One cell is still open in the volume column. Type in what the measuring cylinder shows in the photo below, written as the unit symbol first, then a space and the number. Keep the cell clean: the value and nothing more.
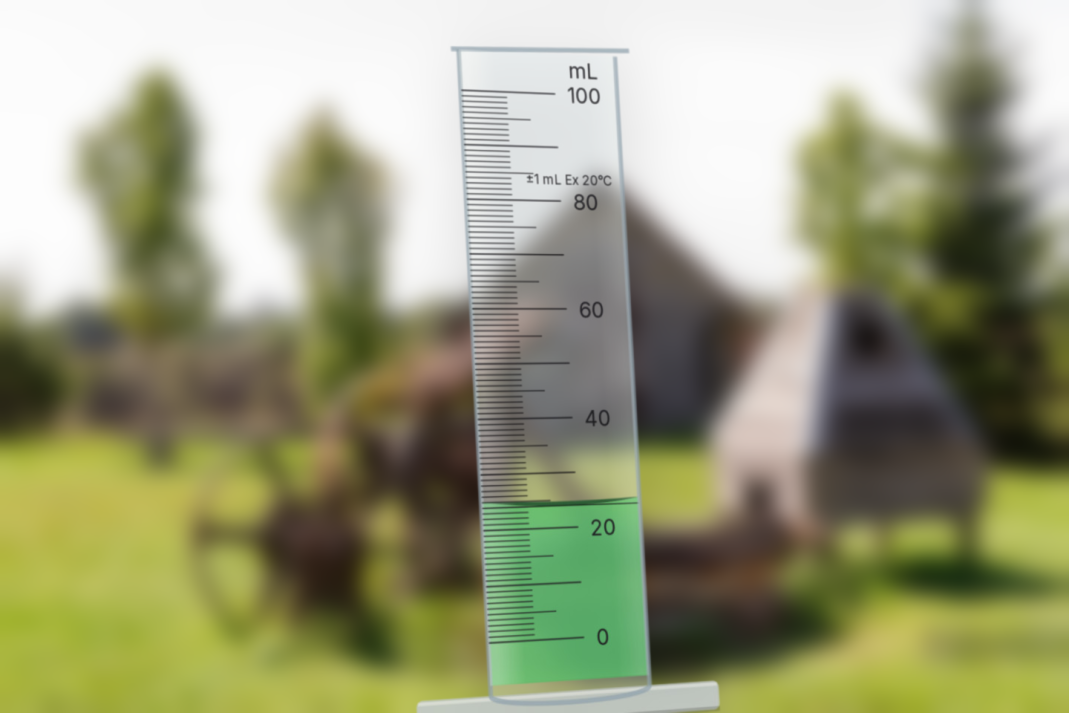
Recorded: mL 24
